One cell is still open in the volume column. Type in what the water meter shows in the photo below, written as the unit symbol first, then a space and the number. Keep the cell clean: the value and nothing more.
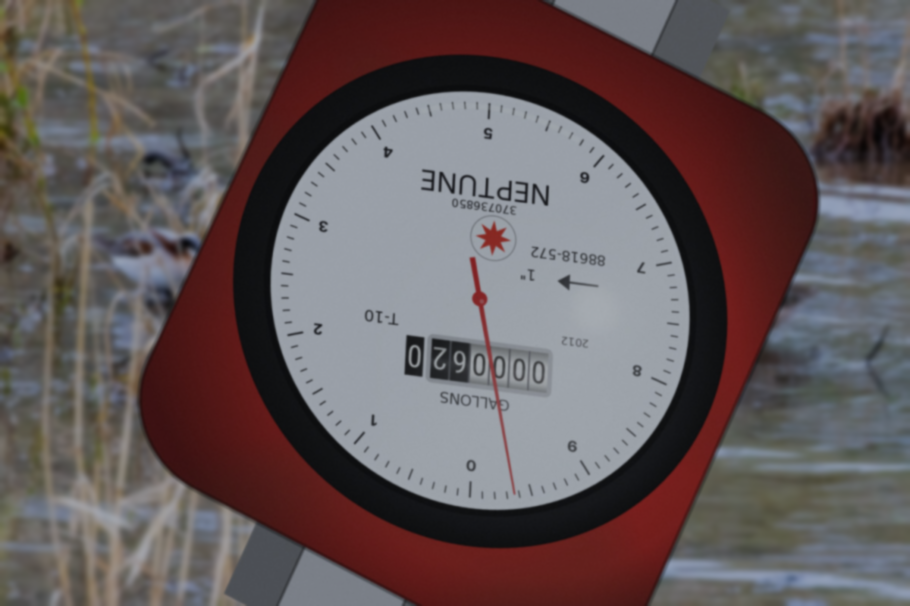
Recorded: gal 619.6
